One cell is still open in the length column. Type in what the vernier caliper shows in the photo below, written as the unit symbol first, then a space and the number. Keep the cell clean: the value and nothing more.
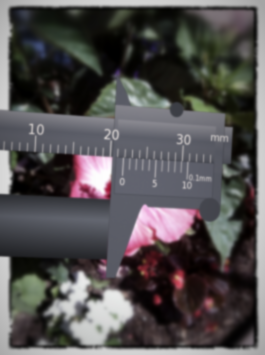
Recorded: mm 21.8
